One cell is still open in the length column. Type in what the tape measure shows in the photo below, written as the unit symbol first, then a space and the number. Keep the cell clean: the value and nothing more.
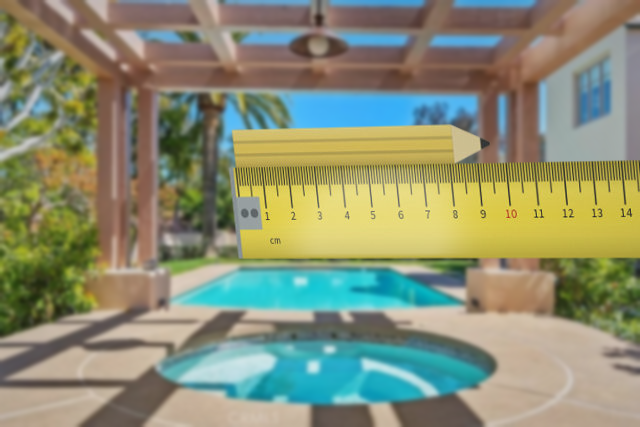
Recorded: cm 9.5
